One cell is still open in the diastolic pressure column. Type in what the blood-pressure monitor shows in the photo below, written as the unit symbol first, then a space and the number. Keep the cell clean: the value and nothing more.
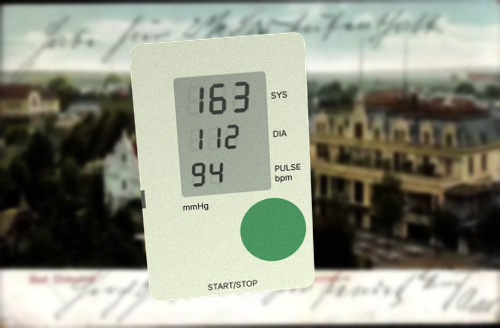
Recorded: mmHg 112
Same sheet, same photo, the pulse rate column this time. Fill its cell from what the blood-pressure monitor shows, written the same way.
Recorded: bpm 94
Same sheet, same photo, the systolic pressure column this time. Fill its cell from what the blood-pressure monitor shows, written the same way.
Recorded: mmHg 163
